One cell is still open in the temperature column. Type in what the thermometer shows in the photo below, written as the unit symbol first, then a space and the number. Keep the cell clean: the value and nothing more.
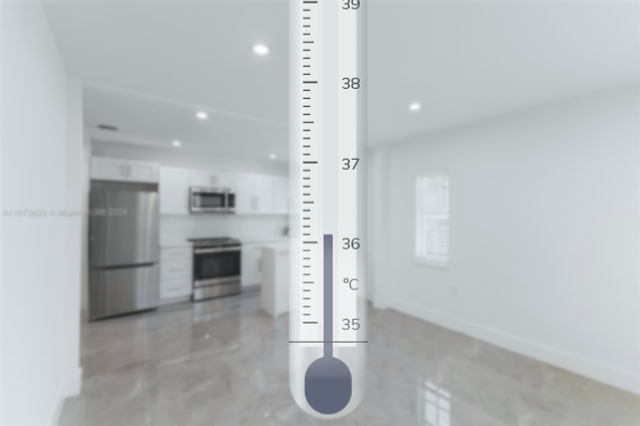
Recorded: °C 36.1
